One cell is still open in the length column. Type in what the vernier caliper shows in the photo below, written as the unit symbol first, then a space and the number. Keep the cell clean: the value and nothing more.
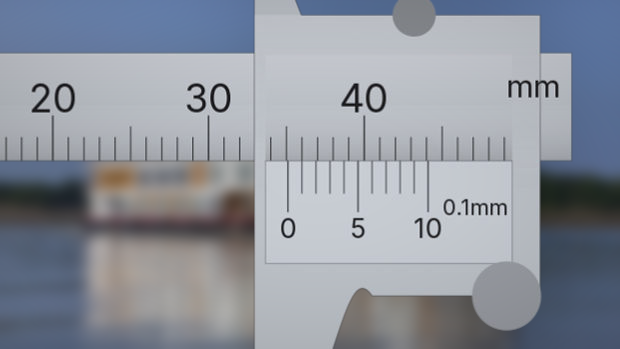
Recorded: mm 35.1
